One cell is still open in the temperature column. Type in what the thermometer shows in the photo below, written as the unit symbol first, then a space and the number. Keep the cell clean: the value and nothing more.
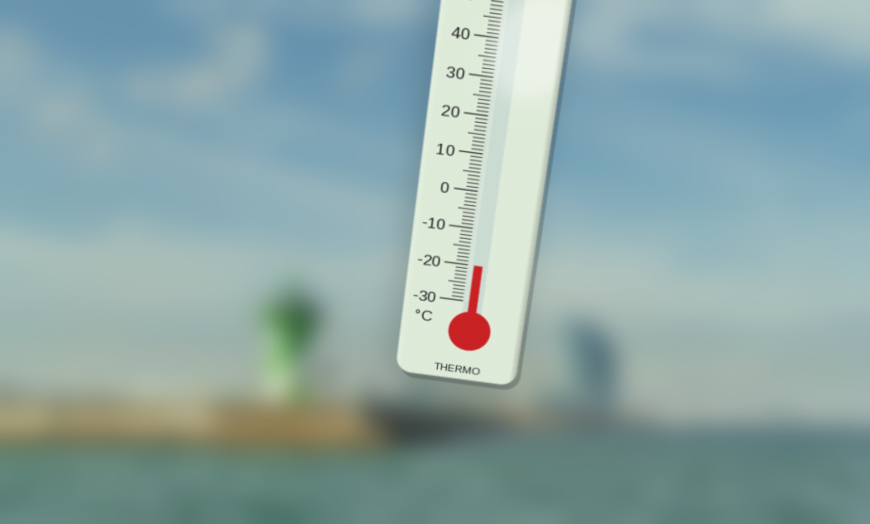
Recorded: °C -20
